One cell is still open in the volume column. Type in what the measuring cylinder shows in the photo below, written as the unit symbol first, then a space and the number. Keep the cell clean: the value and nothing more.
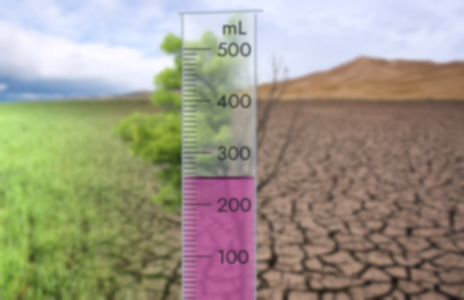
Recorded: mL 250
